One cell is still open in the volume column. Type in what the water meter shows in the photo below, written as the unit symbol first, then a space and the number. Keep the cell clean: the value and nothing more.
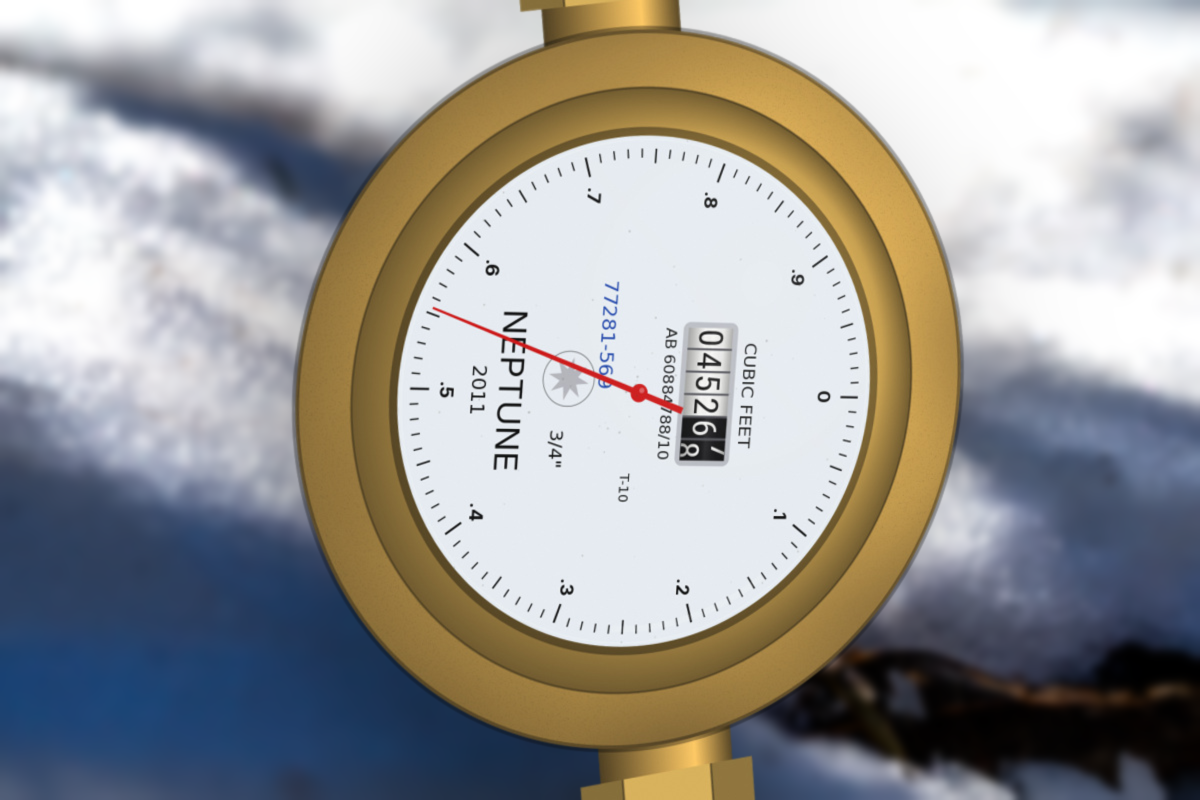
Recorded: ft³ 45267.55
